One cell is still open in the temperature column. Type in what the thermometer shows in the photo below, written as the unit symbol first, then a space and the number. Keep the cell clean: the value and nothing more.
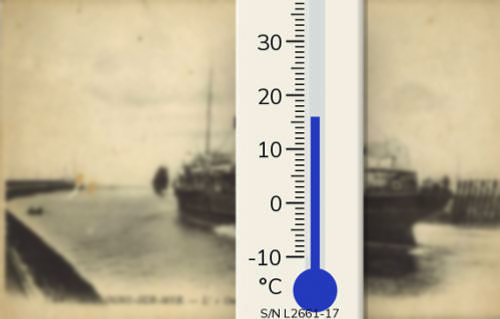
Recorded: °C 16
